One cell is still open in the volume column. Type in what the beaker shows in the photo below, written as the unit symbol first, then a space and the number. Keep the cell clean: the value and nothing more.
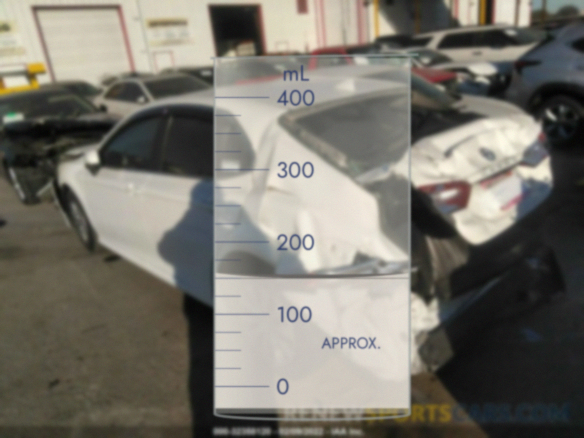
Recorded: mL 150
